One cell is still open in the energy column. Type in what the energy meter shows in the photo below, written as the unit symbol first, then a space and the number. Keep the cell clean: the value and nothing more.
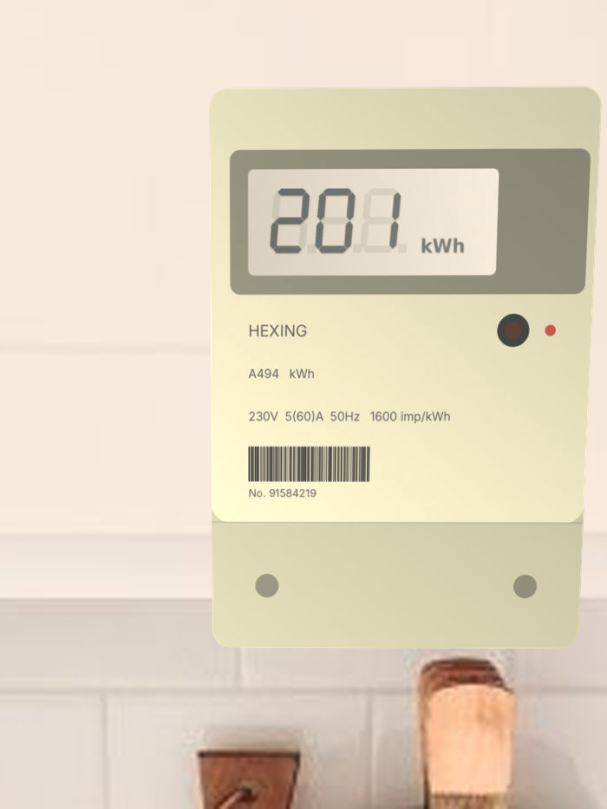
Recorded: kWh 201
